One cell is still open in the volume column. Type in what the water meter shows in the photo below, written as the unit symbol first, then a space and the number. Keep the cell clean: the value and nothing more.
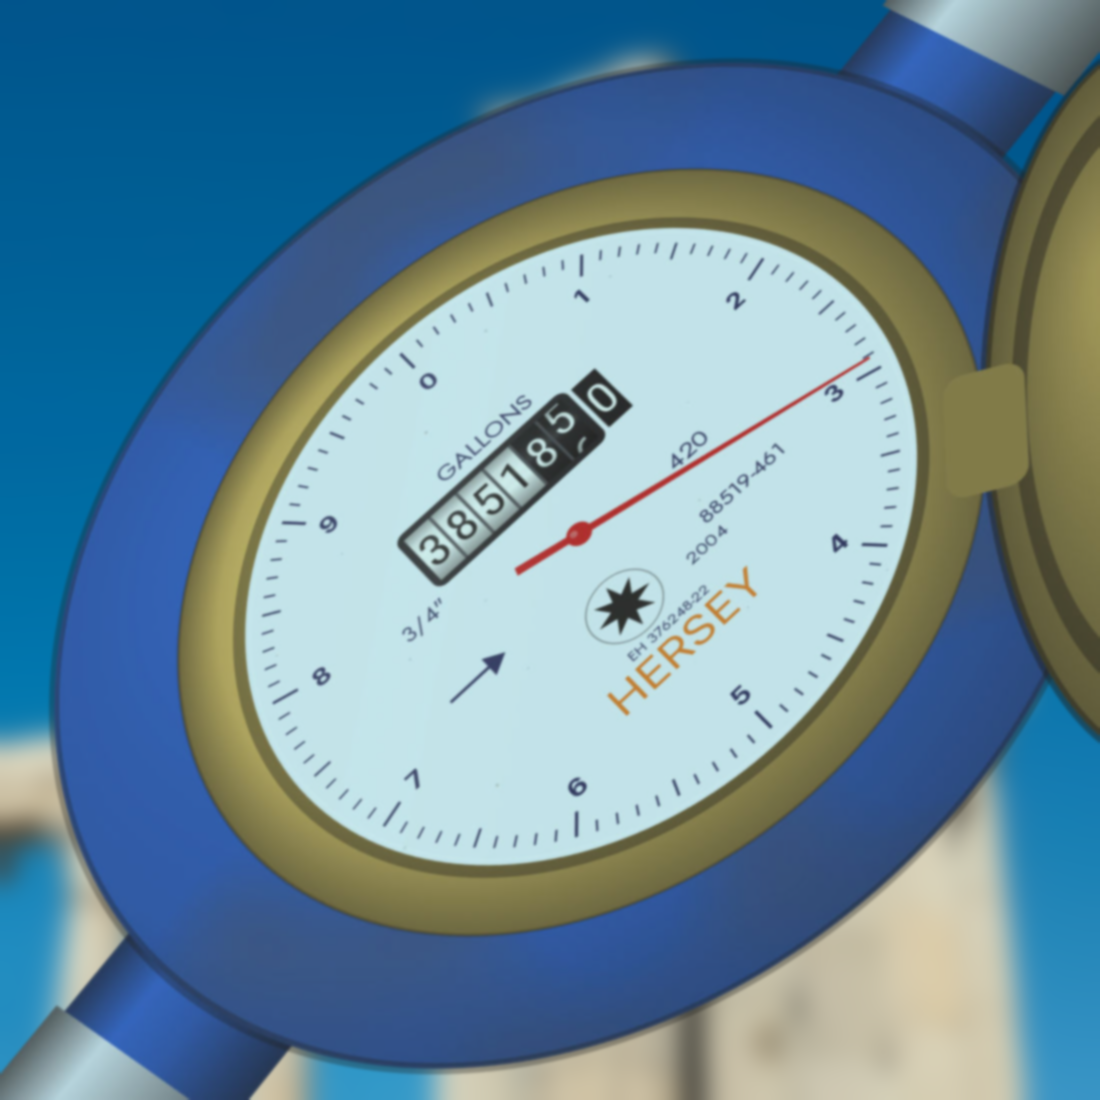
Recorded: gal 3851852.9
